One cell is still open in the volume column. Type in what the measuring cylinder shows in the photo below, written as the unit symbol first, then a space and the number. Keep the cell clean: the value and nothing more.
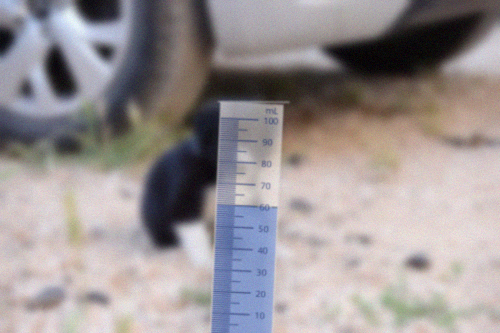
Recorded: mL 60
